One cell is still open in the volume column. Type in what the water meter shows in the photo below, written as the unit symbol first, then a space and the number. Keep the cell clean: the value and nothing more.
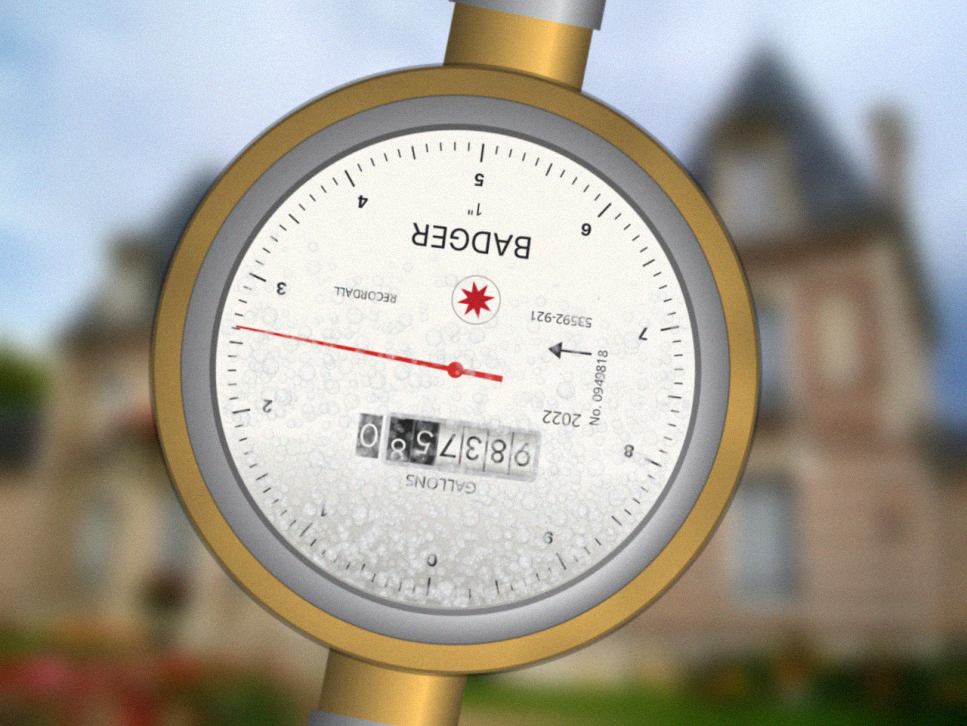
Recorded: gal 9837582.6
